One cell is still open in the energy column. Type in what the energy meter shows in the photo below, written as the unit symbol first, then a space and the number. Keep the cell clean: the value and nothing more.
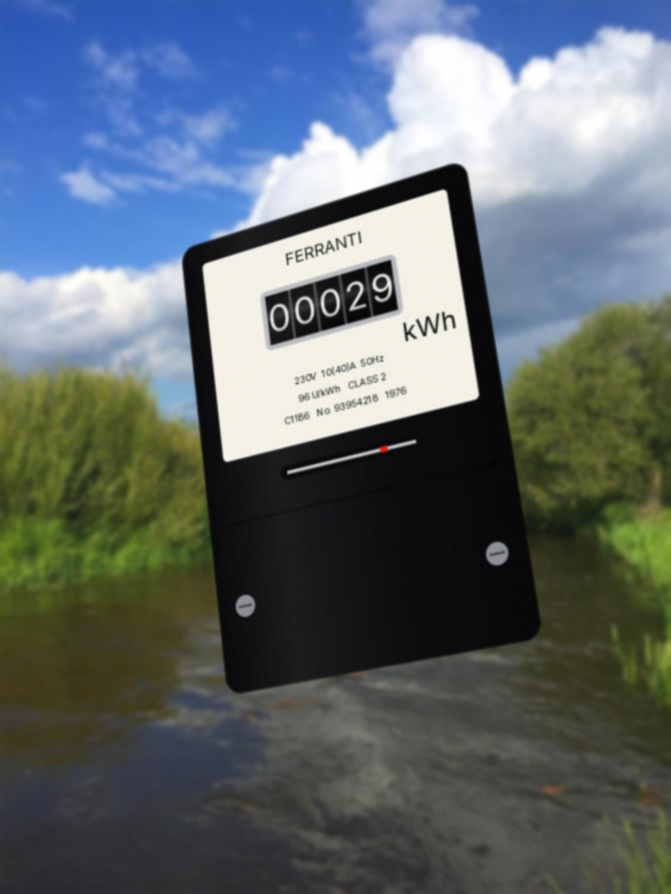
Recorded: kWh 29
